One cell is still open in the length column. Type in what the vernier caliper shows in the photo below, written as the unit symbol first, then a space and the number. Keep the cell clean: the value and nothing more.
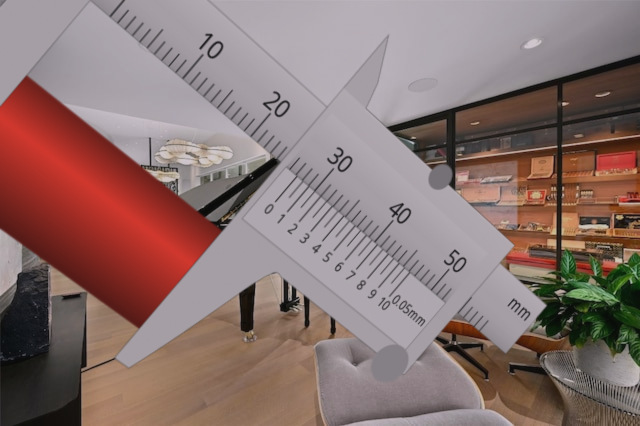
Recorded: mm 27.2
